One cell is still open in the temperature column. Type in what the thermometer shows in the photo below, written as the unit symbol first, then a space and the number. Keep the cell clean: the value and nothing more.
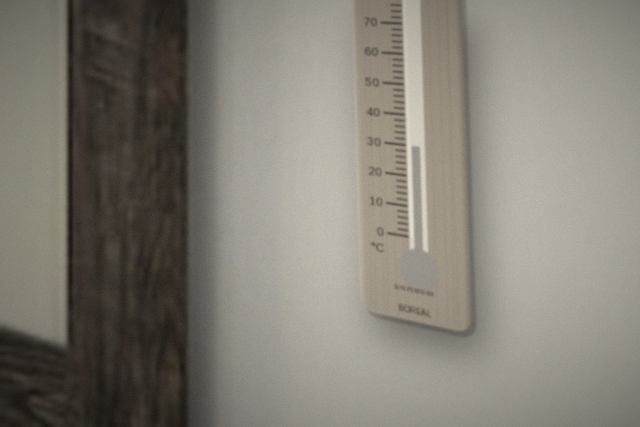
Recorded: °C 30
